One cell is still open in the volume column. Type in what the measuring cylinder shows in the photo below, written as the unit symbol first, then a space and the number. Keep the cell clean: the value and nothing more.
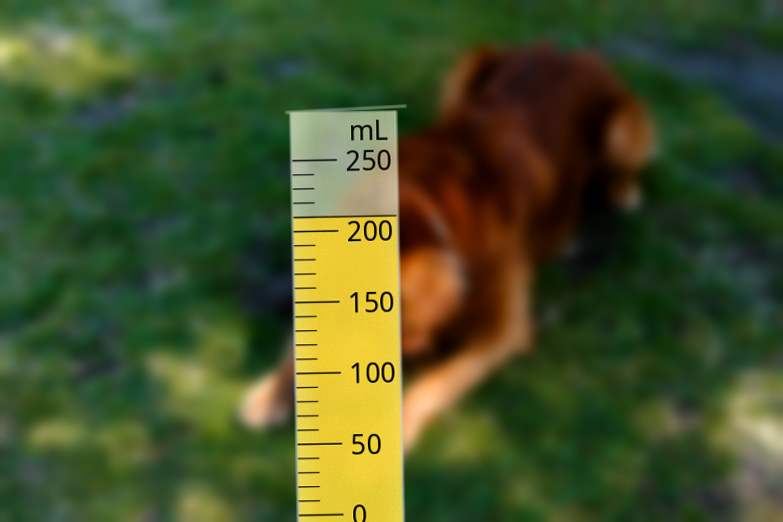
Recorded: mL 210
